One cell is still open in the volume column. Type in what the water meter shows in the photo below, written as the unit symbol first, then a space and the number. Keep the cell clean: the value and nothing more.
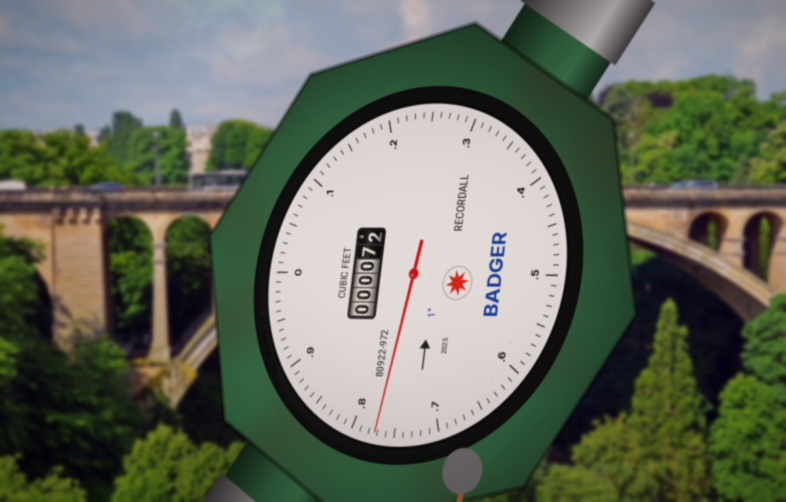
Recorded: ft³ 71.77
